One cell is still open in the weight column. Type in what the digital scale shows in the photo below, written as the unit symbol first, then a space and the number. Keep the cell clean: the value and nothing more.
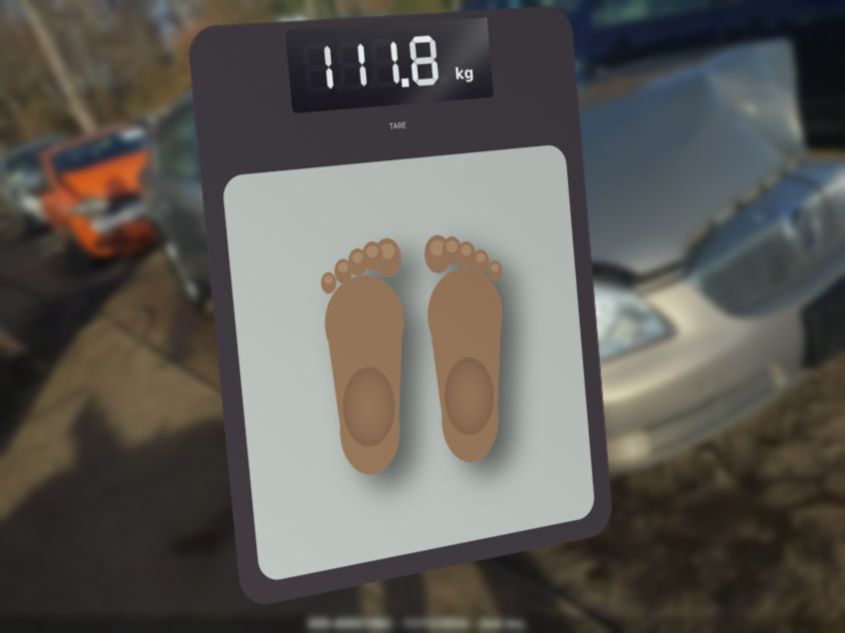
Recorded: kg 111.8
